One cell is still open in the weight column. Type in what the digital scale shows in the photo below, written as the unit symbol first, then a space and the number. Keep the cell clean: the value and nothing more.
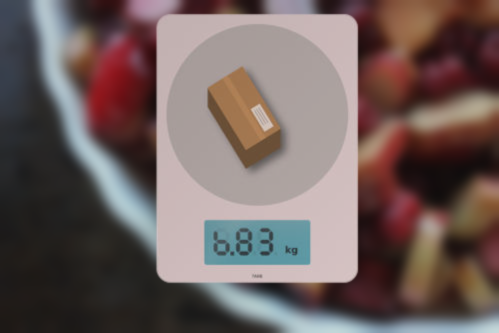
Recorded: kg 6.83
